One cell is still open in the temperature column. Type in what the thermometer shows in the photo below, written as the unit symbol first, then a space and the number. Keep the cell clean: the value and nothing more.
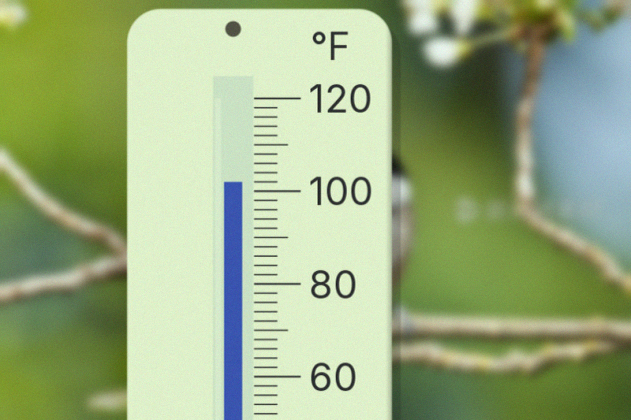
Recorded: °F 102
